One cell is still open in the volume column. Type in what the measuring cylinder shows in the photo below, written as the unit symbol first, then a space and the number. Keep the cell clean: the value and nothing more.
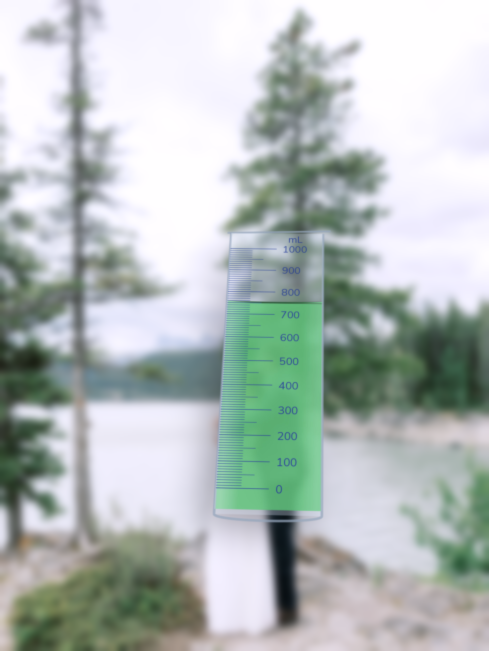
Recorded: mL 750
